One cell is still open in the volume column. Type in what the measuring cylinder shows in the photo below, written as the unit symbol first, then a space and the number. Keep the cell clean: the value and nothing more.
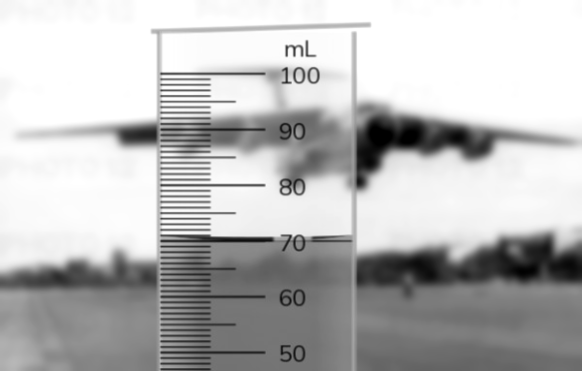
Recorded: mL 70
